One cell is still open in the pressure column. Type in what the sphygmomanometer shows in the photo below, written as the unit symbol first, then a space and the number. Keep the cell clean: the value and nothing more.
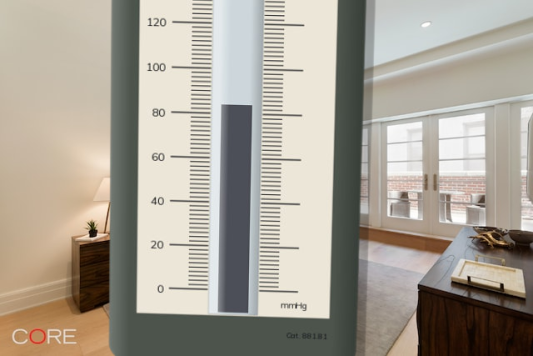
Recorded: mmHg 84
